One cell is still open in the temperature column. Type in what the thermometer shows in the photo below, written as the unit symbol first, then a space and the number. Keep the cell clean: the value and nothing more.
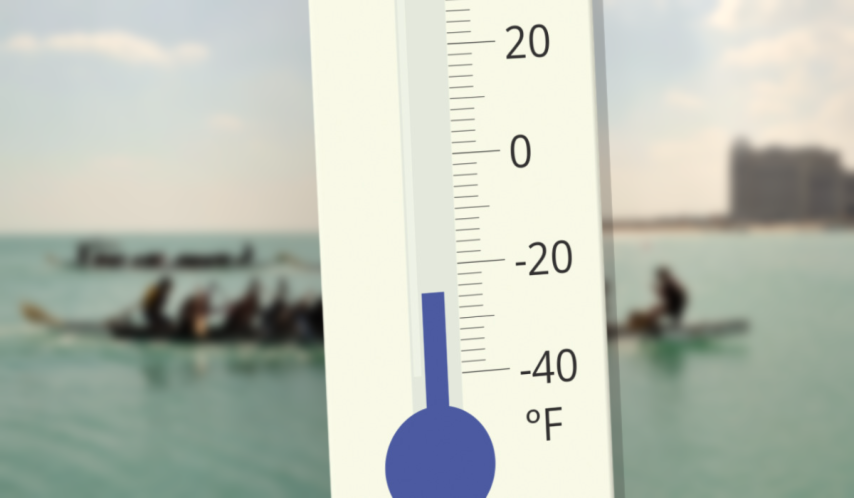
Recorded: °F -25
